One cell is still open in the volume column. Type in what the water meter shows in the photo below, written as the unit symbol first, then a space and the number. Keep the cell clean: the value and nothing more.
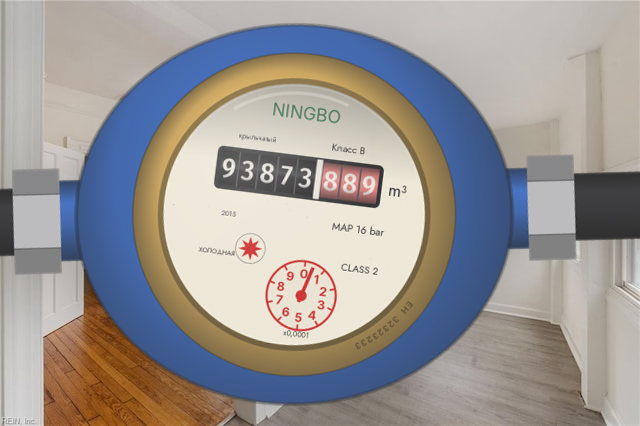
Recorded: m³ 93873.8890
